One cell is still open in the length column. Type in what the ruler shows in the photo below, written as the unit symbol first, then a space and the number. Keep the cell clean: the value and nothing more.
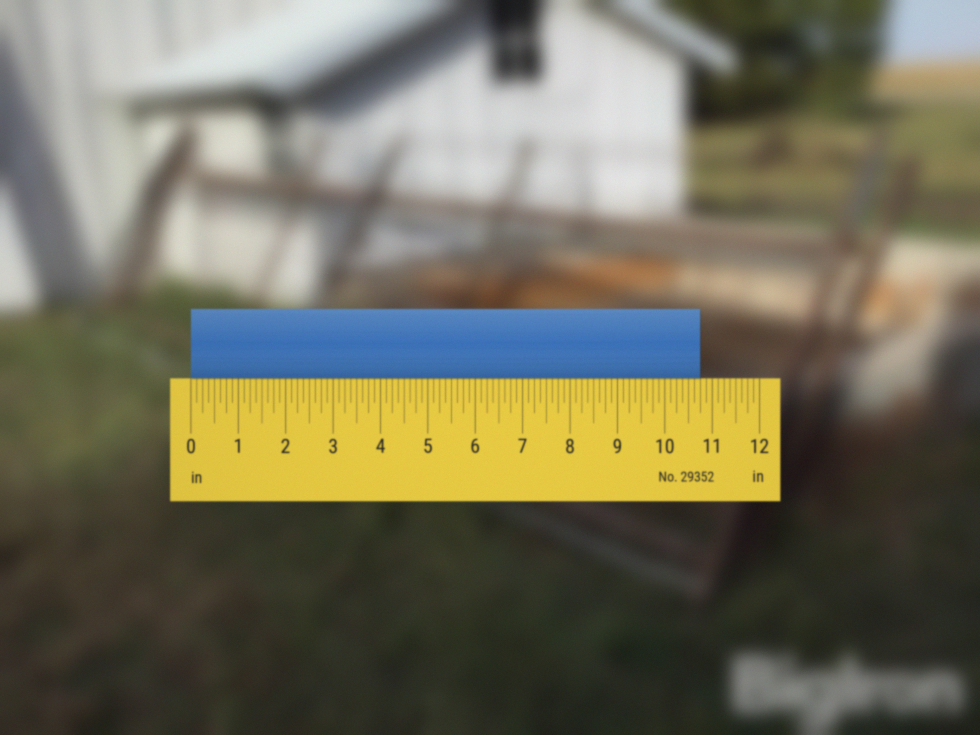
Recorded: in 10.75
